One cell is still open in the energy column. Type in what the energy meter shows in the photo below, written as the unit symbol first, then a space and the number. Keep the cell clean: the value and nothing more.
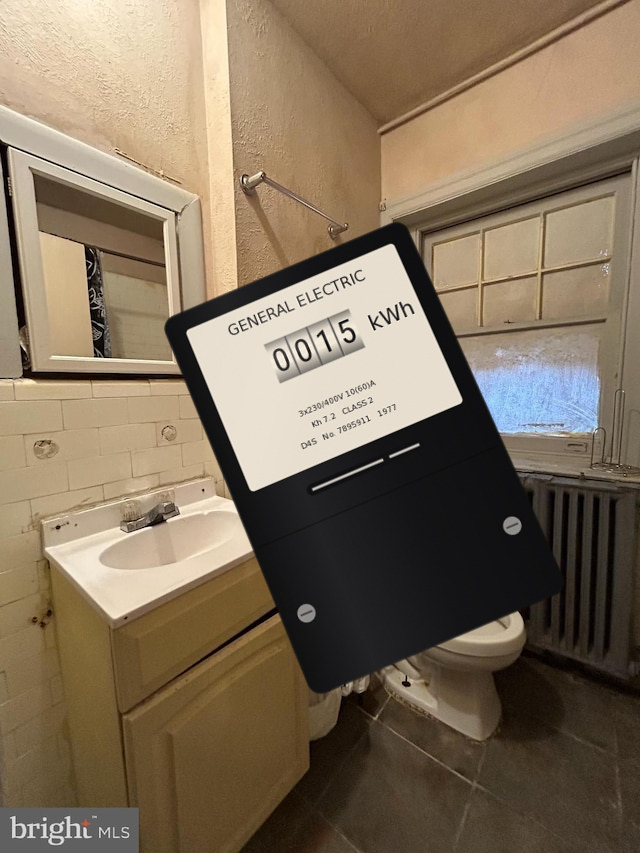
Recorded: kWh 15
